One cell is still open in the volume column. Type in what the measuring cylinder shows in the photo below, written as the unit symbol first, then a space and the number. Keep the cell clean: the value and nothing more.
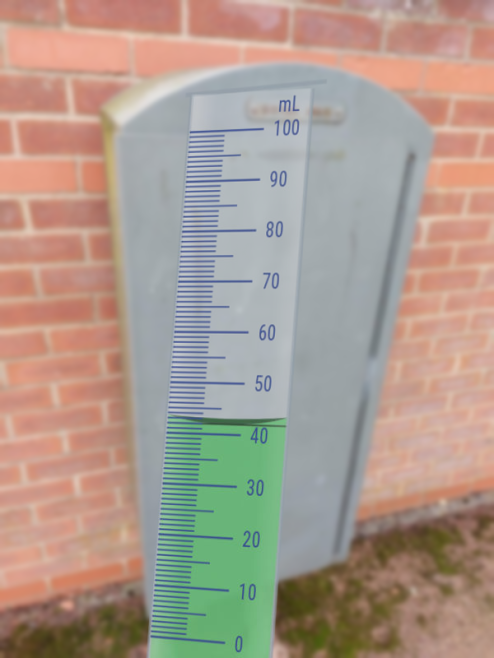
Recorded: mL 42
